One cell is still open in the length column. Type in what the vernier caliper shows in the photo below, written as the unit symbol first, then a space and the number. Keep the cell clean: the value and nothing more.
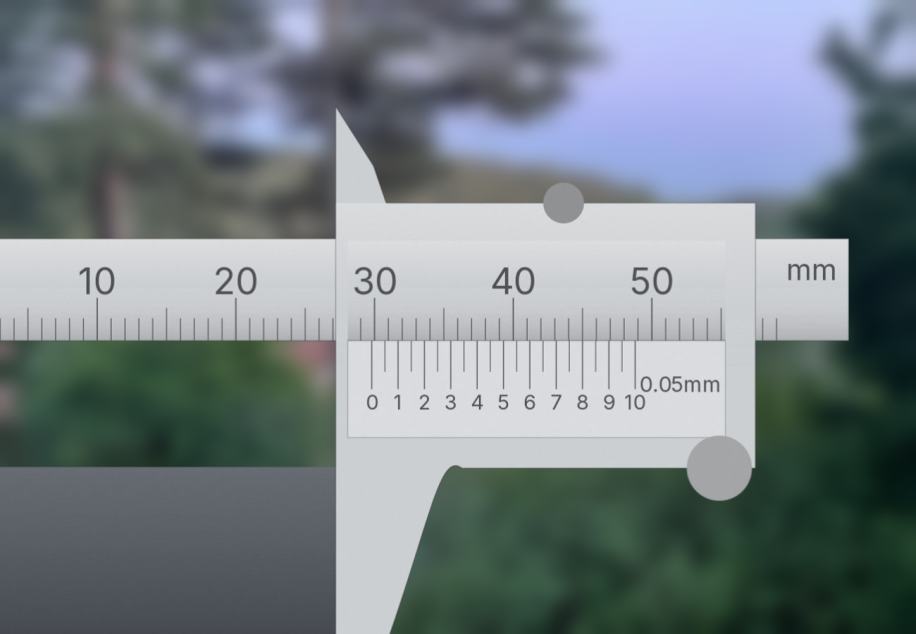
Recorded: mm 29.8
